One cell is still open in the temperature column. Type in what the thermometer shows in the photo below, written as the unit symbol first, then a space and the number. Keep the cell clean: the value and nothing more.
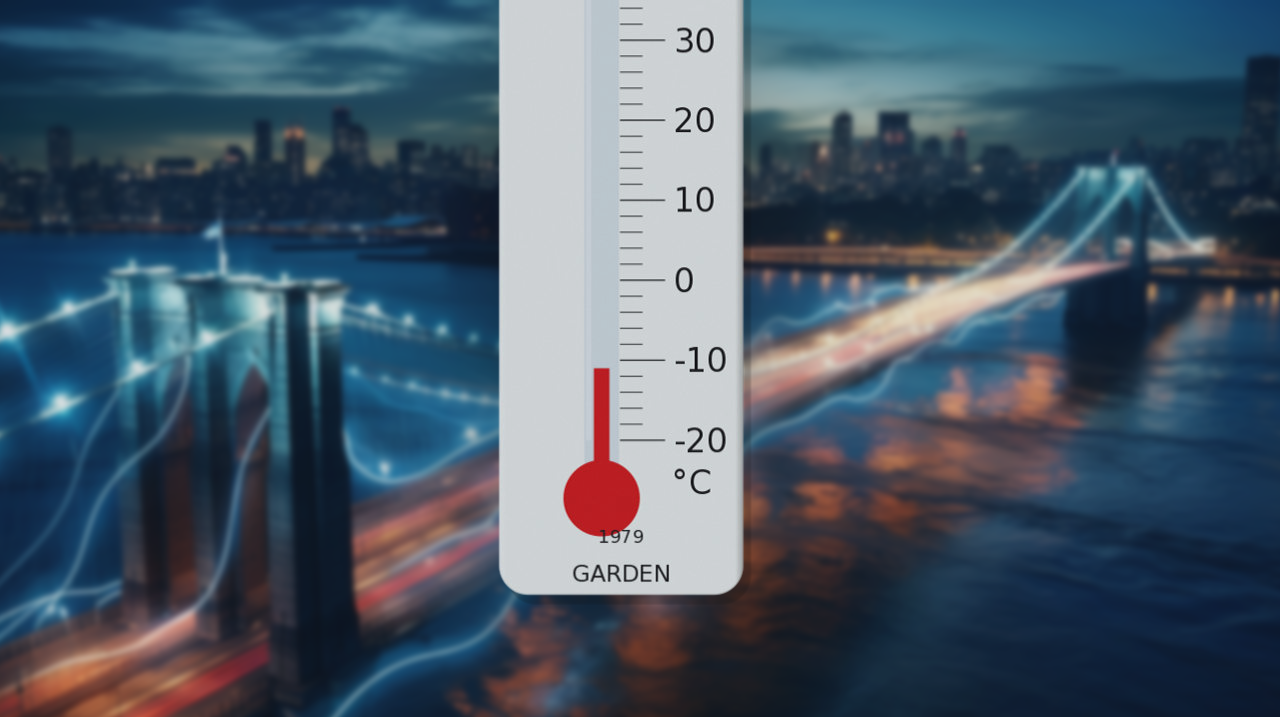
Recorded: °C -11
